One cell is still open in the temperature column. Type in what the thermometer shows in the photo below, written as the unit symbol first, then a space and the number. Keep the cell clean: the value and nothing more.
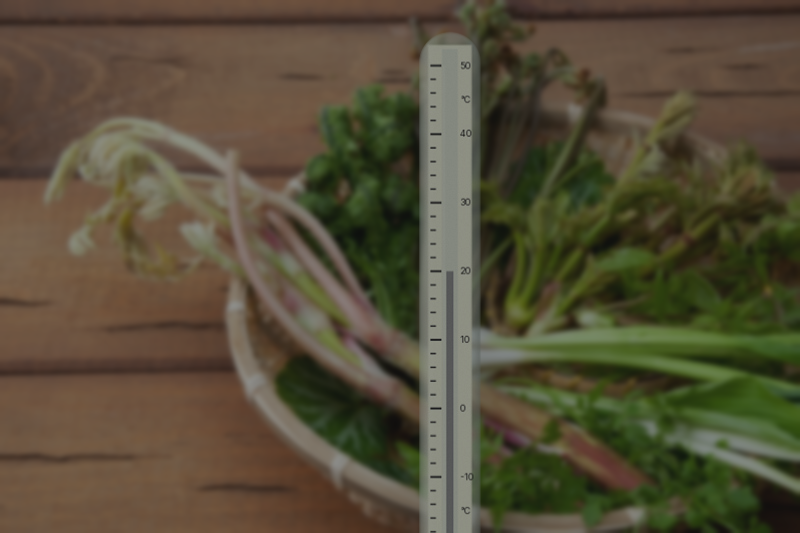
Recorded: °C 20
